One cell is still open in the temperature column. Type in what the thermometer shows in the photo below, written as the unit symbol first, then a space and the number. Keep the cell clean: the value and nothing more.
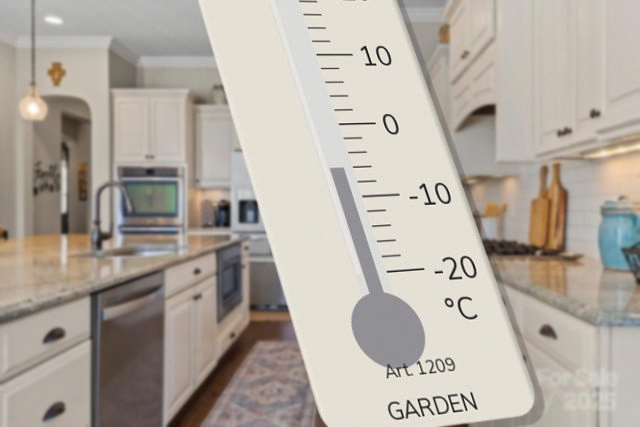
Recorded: °C -6
